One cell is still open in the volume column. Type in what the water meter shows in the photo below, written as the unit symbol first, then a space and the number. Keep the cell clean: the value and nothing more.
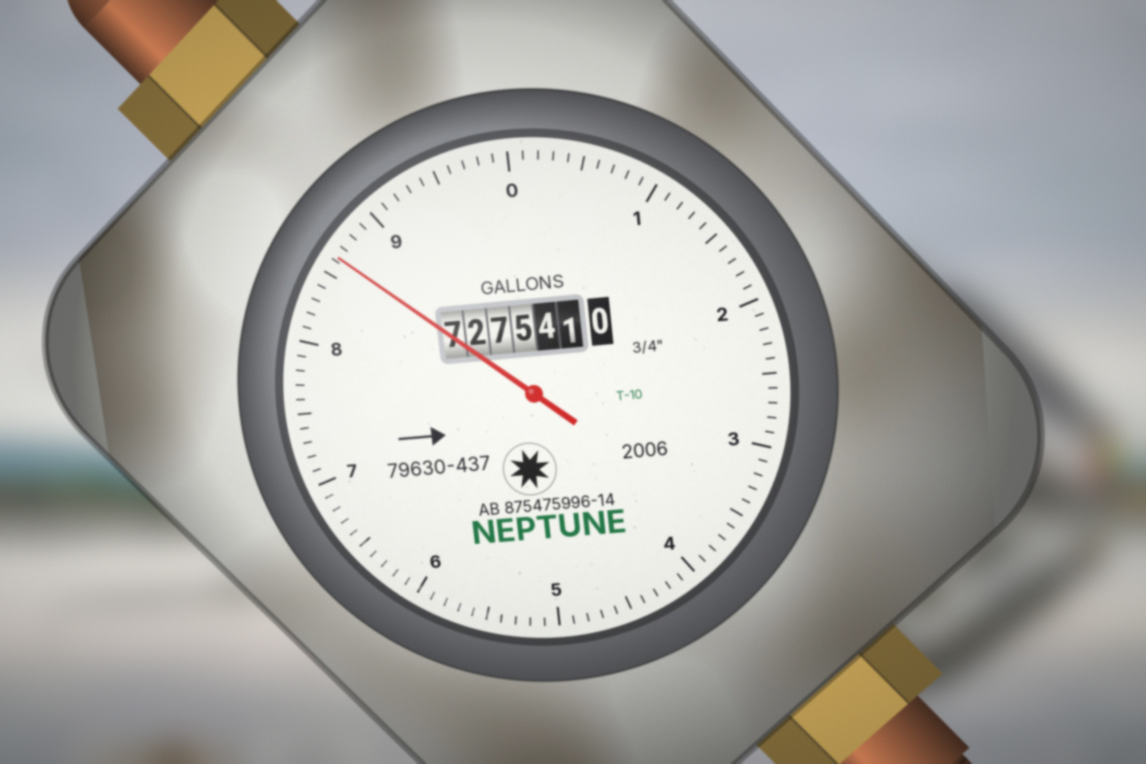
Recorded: gal 7275408.6
